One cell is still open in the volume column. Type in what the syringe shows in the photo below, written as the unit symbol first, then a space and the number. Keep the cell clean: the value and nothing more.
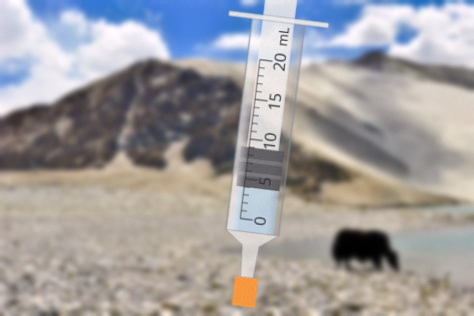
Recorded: mL 4
